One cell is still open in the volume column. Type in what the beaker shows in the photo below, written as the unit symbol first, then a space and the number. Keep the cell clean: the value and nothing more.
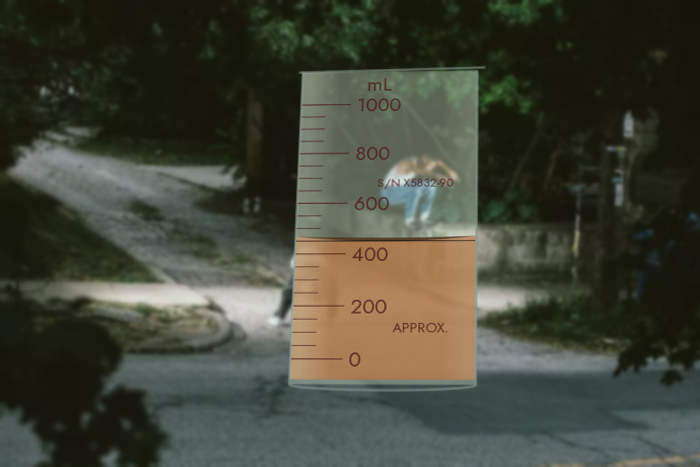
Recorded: mL 450
